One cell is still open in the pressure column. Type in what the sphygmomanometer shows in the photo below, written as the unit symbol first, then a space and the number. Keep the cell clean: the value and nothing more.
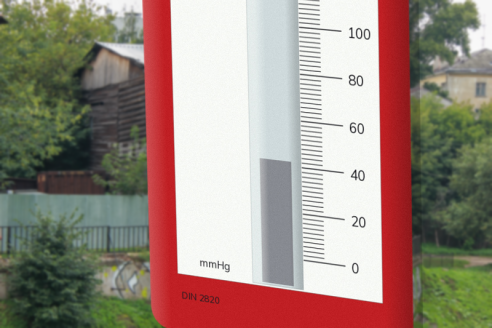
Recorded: mmHg 42
